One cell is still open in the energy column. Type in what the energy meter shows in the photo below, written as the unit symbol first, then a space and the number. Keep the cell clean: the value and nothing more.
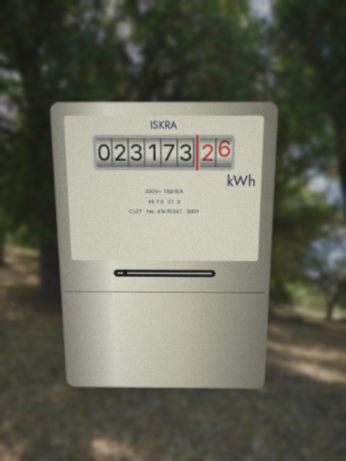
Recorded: kWh 23173.26
